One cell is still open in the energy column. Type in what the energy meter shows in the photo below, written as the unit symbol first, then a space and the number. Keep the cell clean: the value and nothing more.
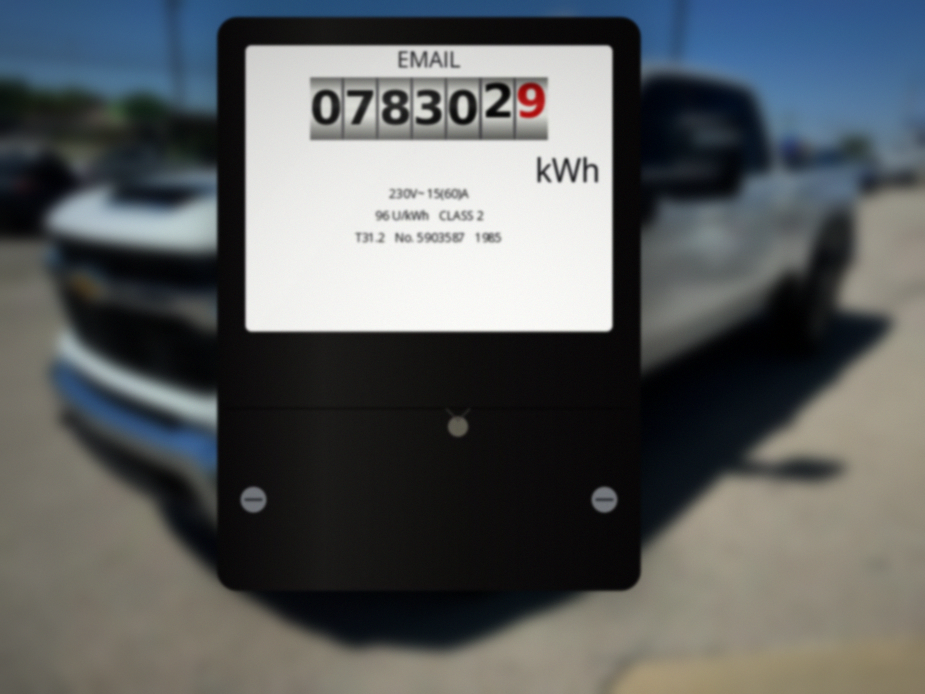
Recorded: kWh 78302.9
